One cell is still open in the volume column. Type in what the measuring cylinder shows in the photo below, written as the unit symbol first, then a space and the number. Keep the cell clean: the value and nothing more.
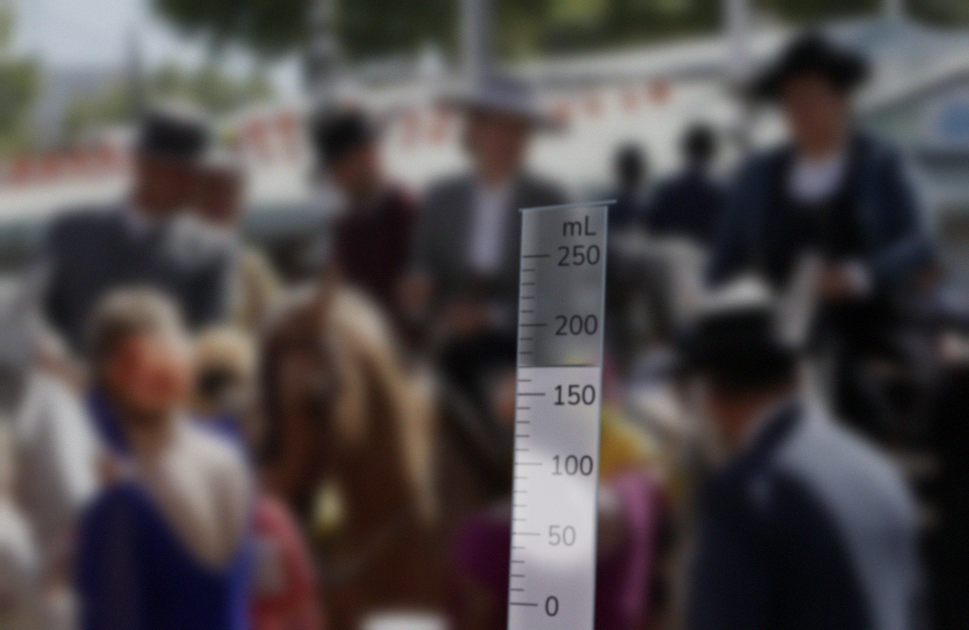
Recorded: mL 170
